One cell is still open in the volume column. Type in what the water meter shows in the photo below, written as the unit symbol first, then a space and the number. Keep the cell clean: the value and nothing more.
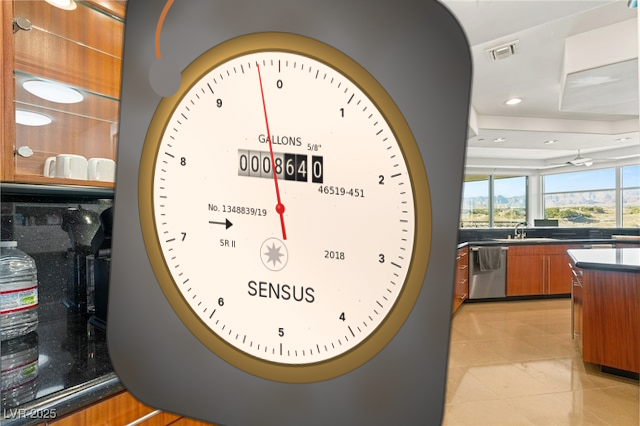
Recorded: gal 8639.7
